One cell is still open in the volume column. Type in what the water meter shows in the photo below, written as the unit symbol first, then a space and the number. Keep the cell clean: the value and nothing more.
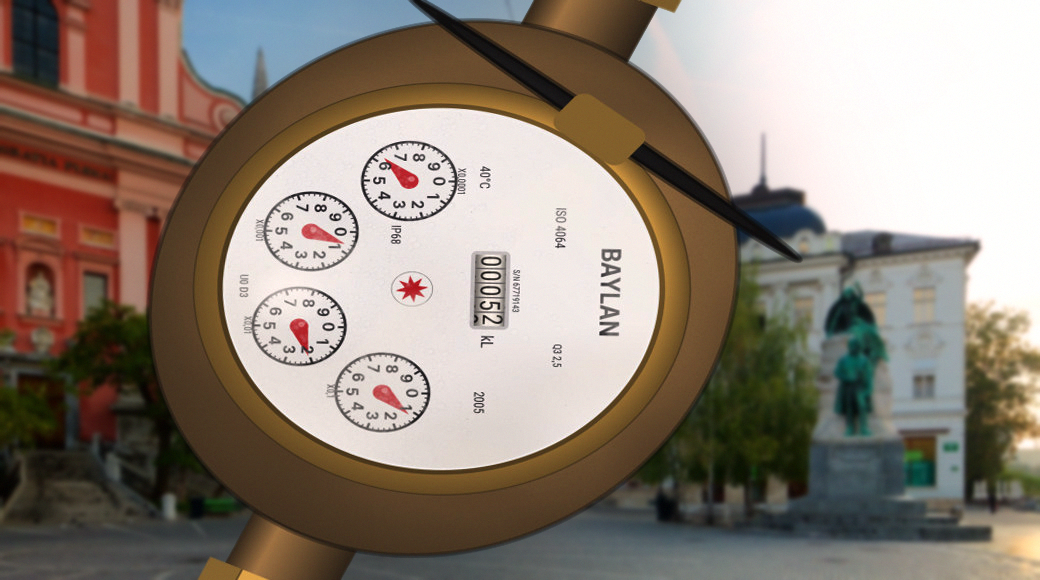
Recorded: kL 52.1206
